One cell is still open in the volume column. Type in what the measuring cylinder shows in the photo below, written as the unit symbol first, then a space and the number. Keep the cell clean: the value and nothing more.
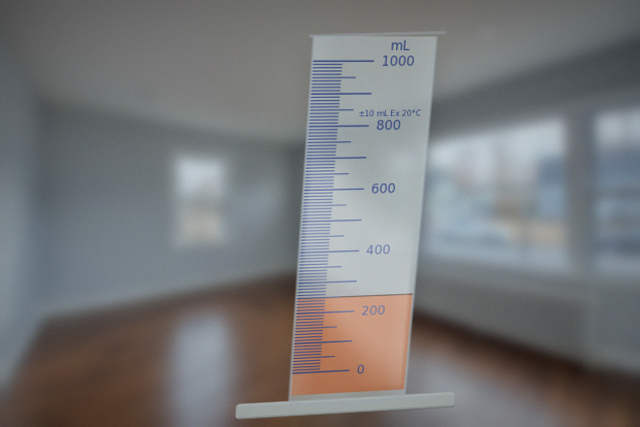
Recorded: mL 250
